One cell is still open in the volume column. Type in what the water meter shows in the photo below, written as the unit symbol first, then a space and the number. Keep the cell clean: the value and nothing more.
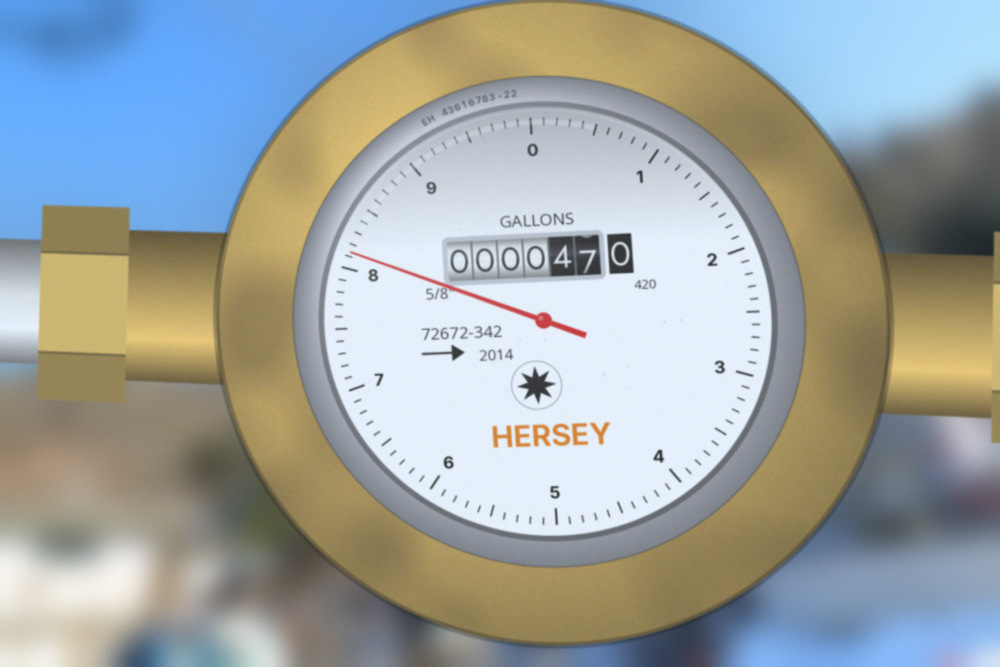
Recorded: gal 468.1
